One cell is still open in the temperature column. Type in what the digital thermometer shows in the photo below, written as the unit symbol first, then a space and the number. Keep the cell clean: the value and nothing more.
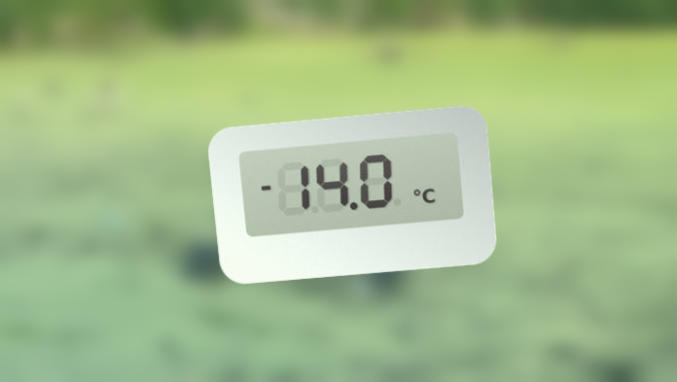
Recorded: °C -14.0
